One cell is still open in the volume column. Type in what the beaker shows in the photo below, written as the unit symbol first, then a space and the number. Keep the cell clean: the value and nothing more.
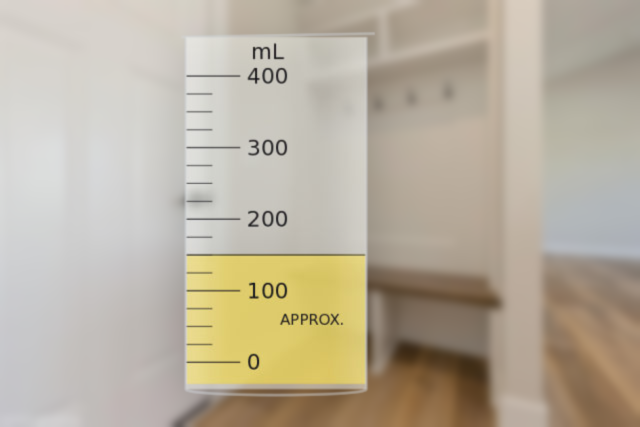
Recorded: mL 150
